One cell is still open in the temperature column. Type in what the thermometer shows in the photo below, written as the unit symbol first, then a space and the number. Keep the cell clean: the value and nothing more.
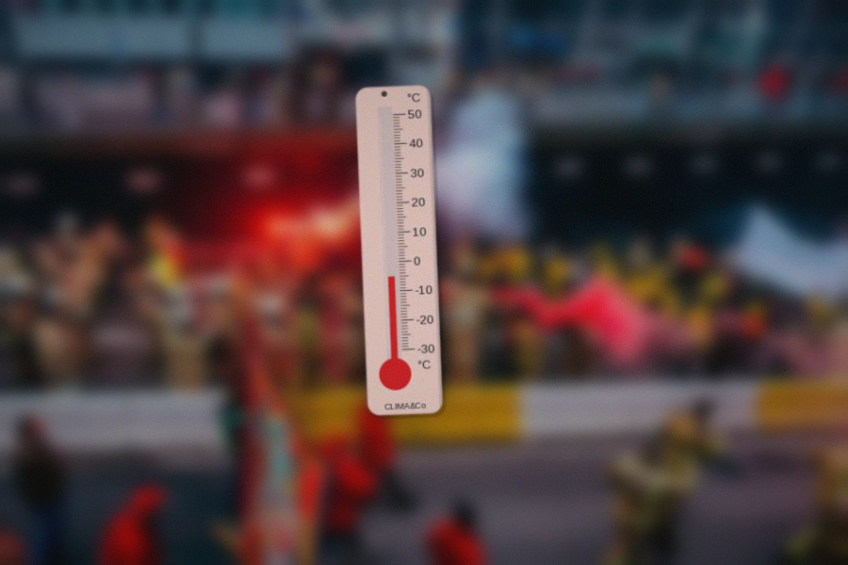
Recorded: °C -5
